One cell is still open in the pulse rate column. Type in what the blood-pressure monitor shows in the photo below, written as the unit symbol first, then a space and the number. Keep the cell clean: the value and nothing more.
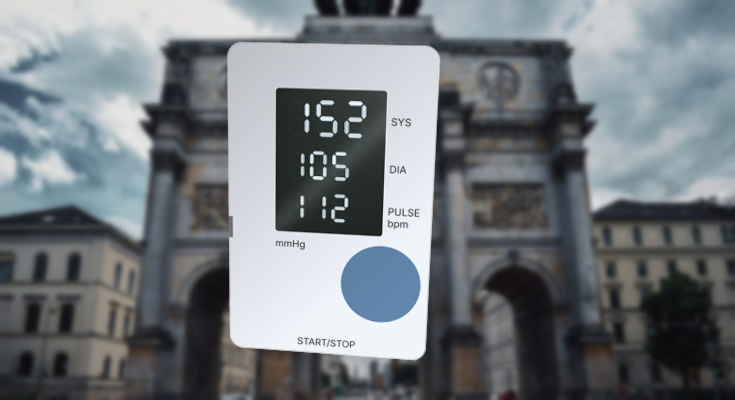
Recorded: bpm 112
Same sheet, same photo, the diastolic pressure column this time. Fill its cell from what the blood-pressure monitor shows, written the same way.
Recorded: mmHg 105
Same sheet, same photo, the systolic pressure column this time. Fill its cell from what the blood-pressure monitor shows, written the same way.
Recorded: mmHg 152
